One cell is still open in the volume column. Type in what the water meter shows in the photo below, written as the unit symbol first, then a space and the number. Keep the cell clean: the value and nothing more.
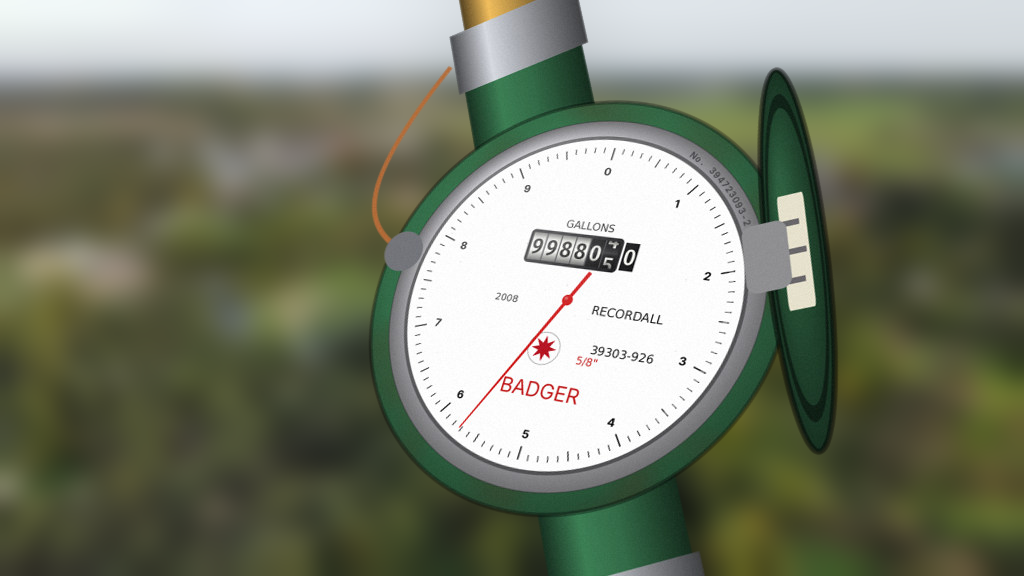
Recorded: gal 9988045.7
